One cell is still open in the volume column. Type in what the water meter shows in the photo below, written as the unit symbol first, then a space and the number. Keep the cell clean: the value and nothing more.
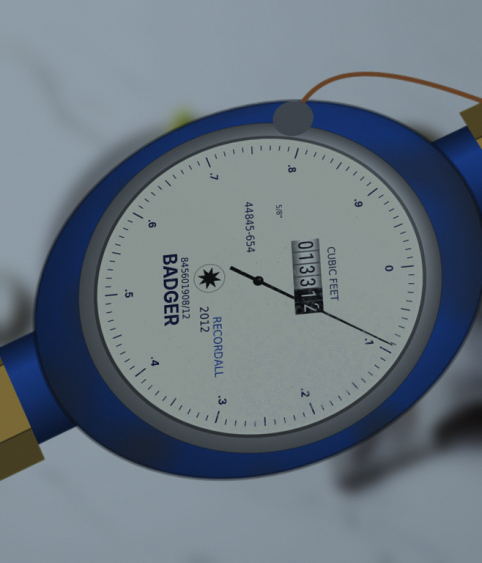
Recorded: ft³ 13312.09
